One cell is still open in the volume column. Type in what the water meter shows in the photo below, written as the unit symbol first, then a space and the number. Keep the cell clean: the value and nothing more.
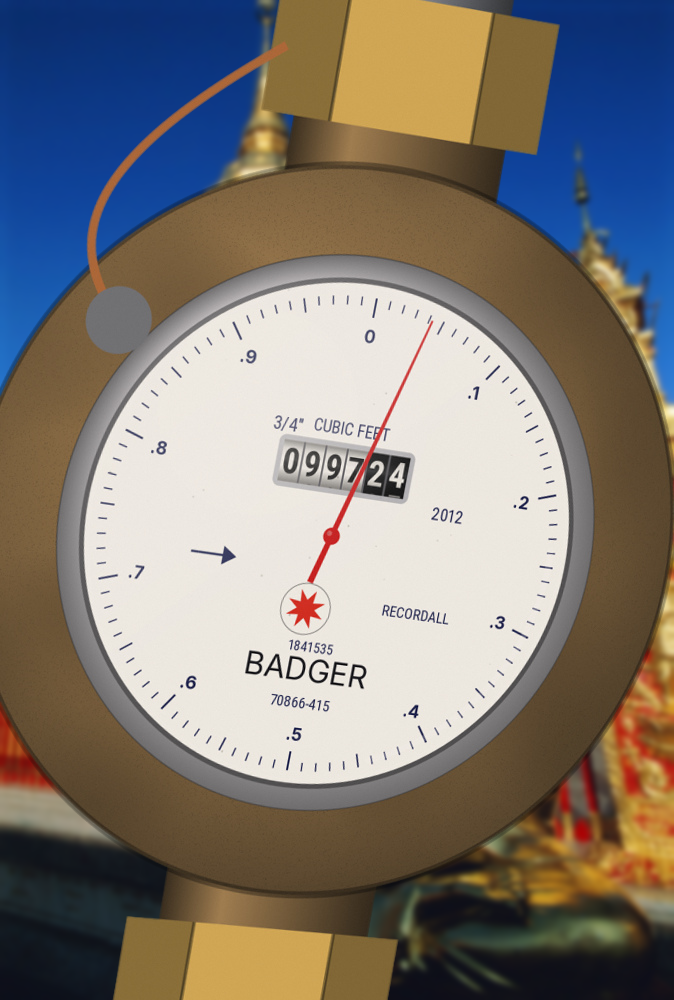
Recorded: ft³ 99724.04
